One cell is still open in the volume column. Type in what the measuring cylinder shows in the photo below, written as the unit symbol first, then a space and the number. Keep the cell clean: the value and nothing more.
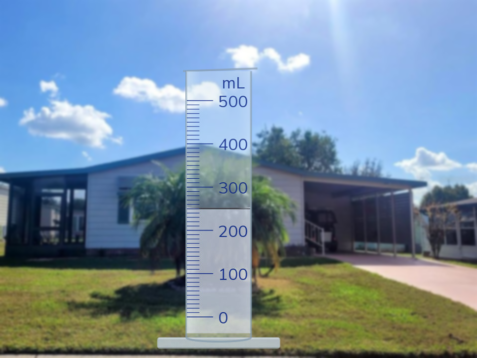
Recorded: mL 250
